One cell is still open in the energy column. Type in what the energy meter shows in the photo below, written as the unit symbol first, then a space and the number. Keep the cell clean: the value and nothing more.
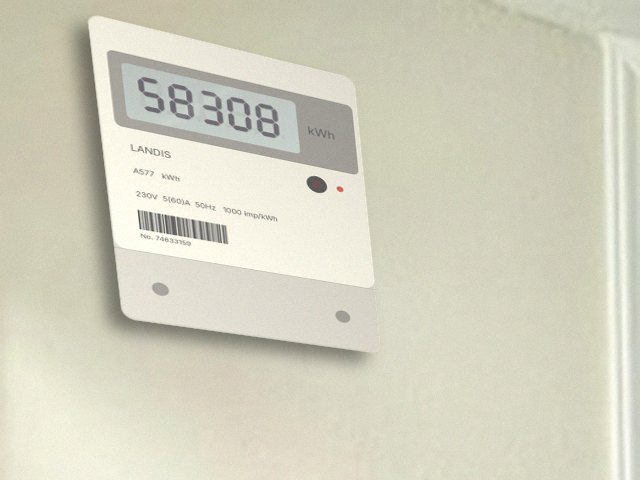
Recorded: kWh 58308
